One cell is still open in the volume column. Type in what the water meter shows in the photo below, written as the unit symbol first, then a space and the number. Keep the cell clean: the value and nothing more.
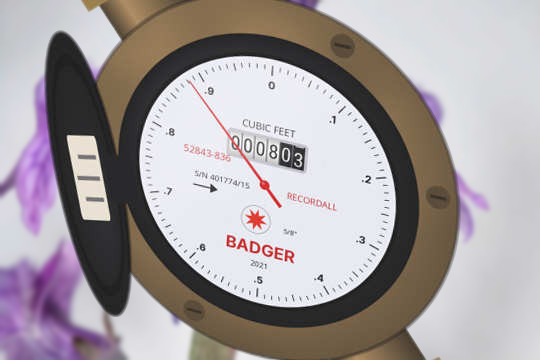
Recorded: ft³ 802.88
